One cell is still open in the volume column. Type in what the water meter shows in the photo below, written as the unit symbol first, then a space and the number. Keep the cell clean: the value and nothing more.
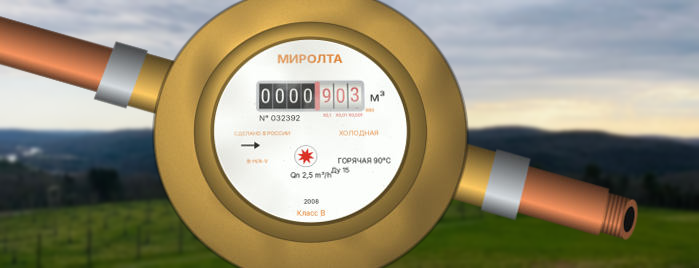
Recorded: m³ 0.903
